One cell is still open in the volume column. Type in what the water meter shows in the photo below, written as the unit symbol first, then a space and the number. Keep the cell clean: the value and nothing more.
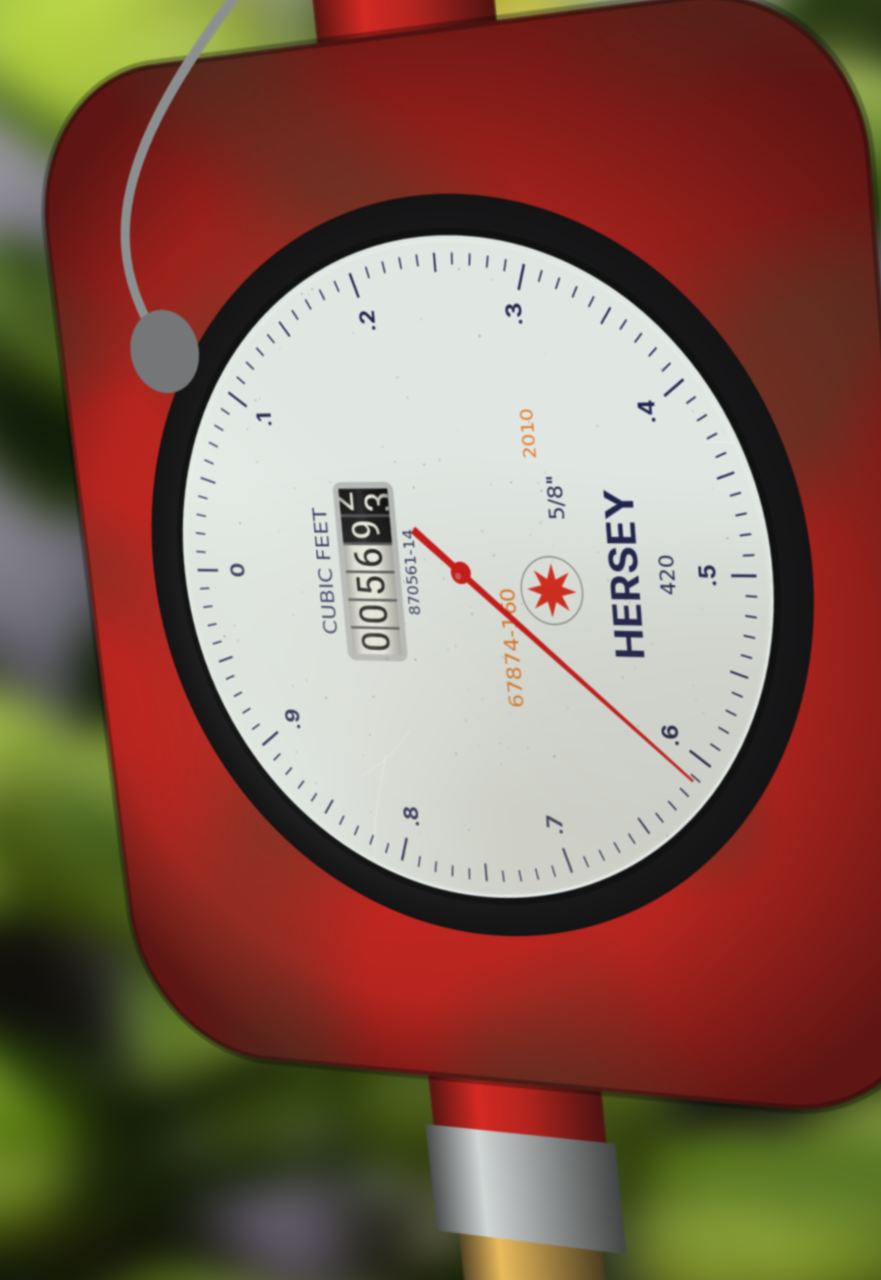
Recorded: ft³ 5692.61
